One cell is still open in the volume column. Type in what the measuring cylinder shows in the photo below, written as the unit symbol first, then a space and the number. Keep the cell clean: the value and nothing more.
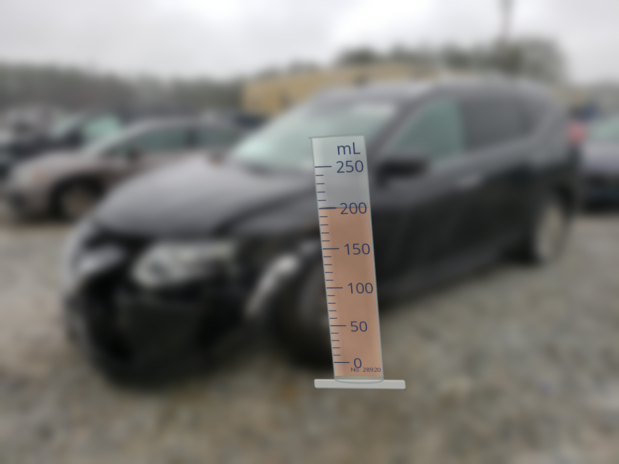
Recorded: mL 200
